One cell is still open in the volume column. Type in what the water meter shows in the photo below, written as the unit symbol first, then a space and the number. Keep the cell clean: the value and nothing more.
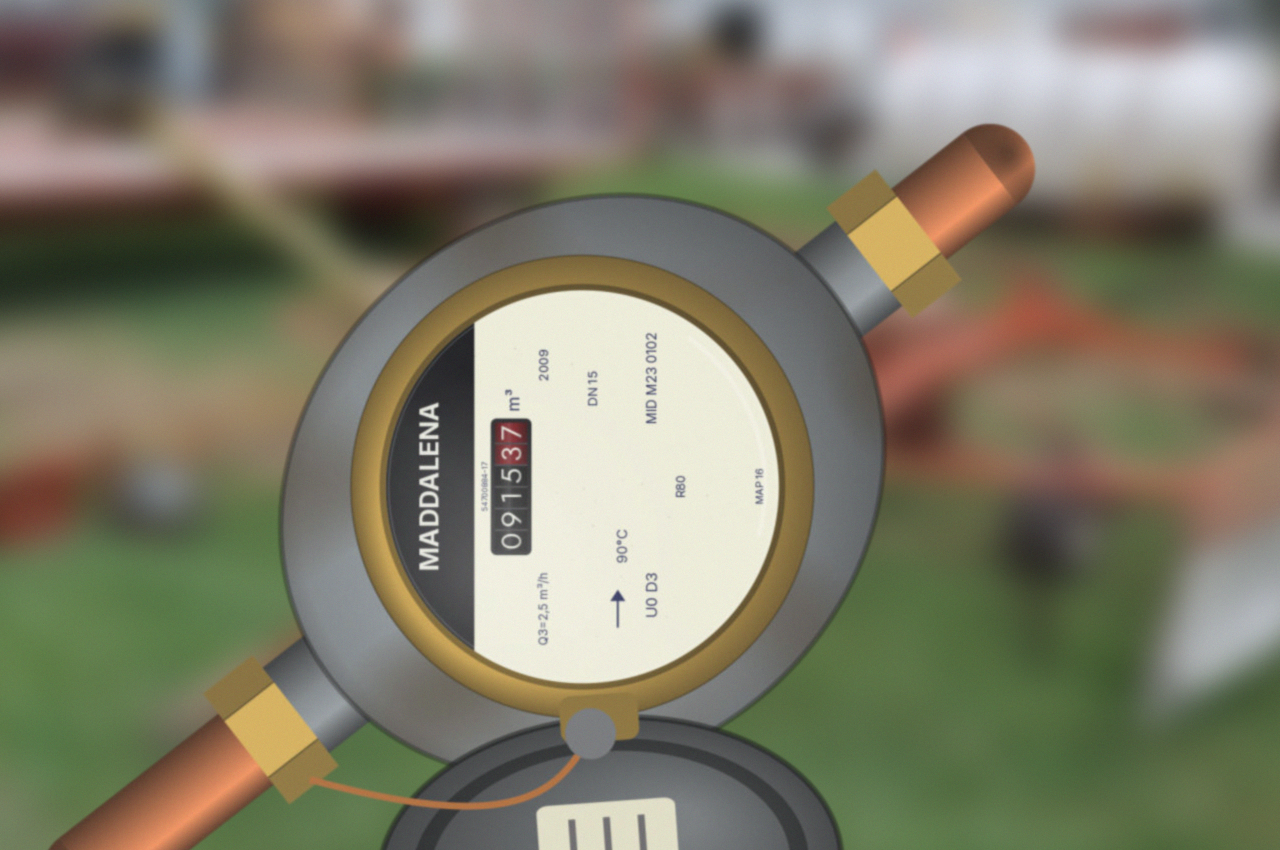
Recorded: m³ 915.37
